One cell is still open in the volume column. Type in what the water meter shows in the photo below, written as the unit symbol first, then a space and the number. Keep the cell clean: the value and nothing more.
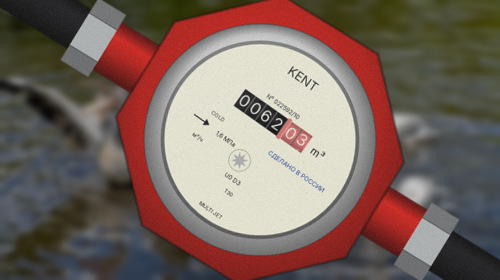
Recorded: m³ 62.03
